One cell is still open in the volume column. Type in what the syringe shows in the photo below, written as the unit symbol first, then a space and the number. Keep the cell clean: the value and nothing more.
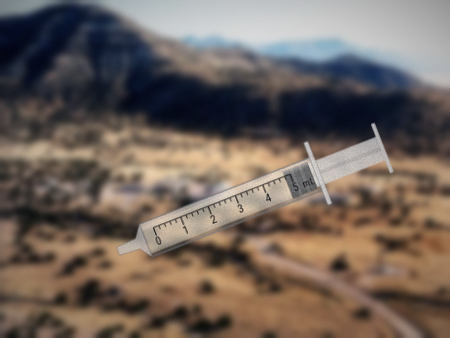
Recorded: mL 4.8
